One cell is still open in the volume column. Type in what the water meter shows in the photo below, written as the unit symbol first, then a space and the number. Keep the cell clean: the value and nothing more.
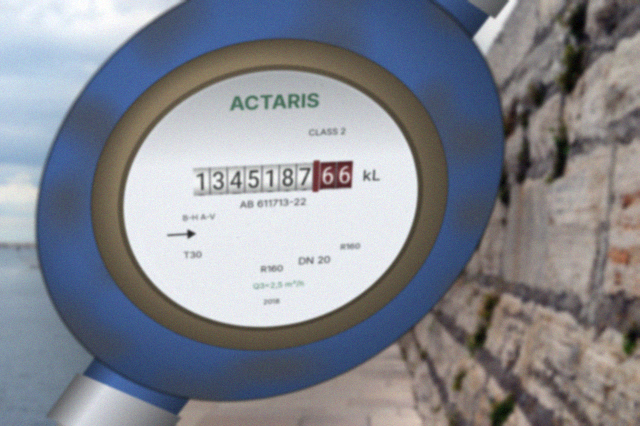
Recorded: kL 1345187.66
